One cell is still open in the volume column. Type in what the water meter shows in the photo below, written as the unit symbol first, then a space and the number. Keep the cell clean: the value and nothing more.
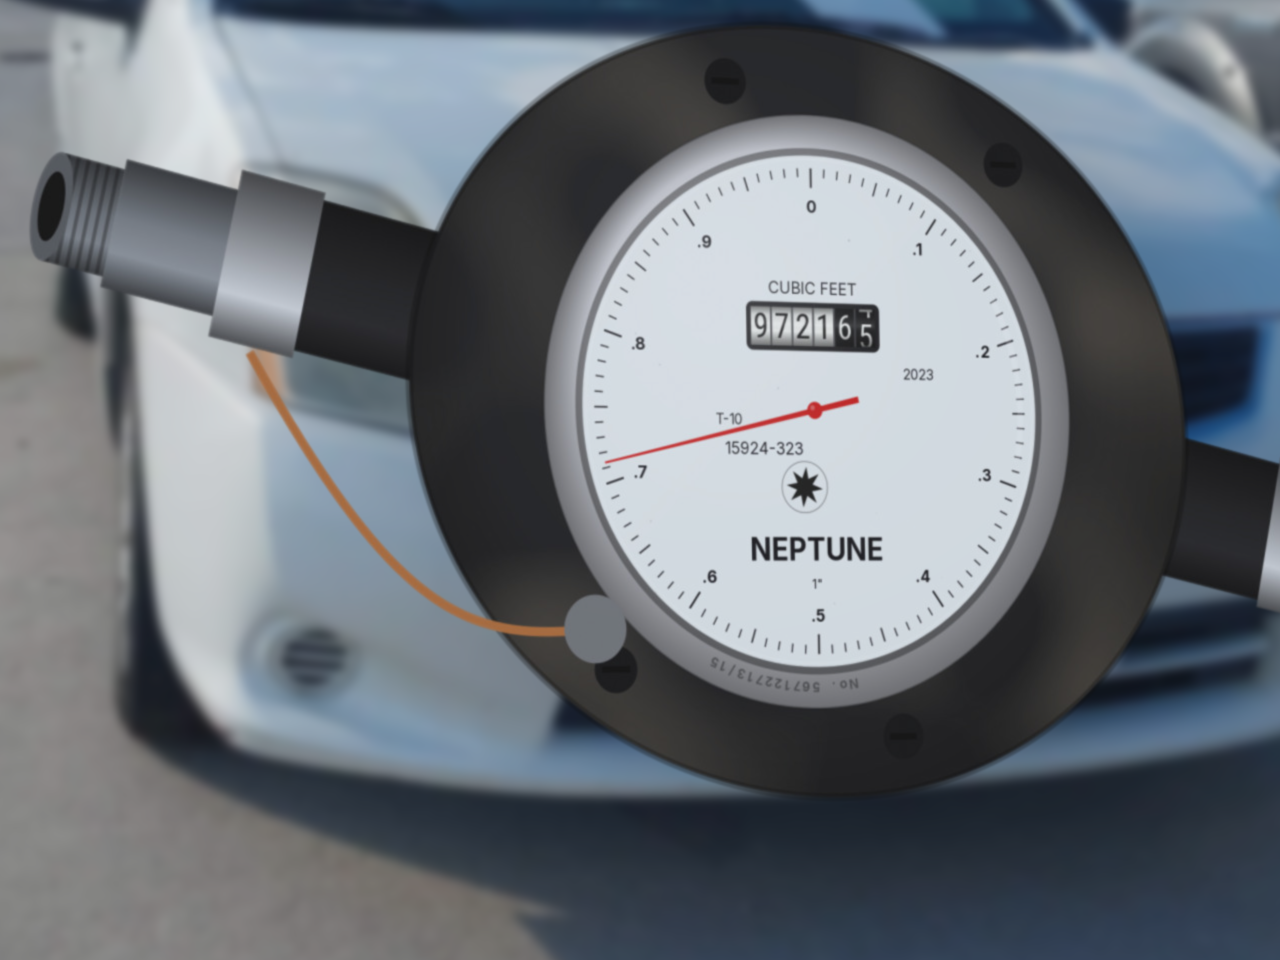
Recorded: ft³ 972164.71
